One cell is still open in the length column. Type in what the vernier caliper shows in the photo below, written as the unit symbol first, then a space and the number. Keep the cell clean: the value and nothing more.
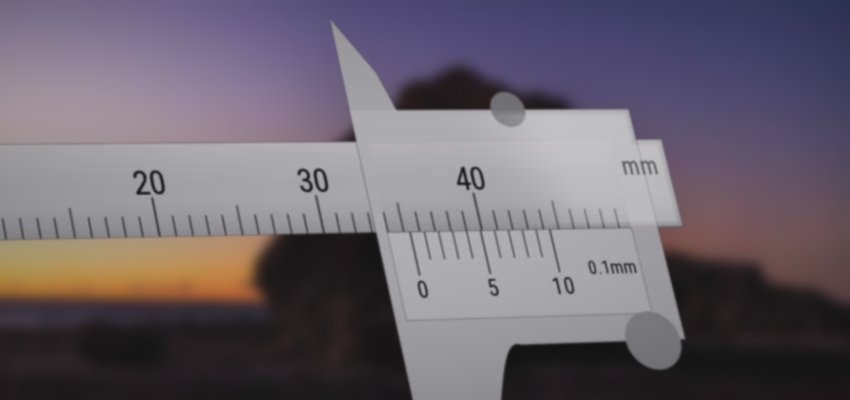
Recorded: mm 35.4
